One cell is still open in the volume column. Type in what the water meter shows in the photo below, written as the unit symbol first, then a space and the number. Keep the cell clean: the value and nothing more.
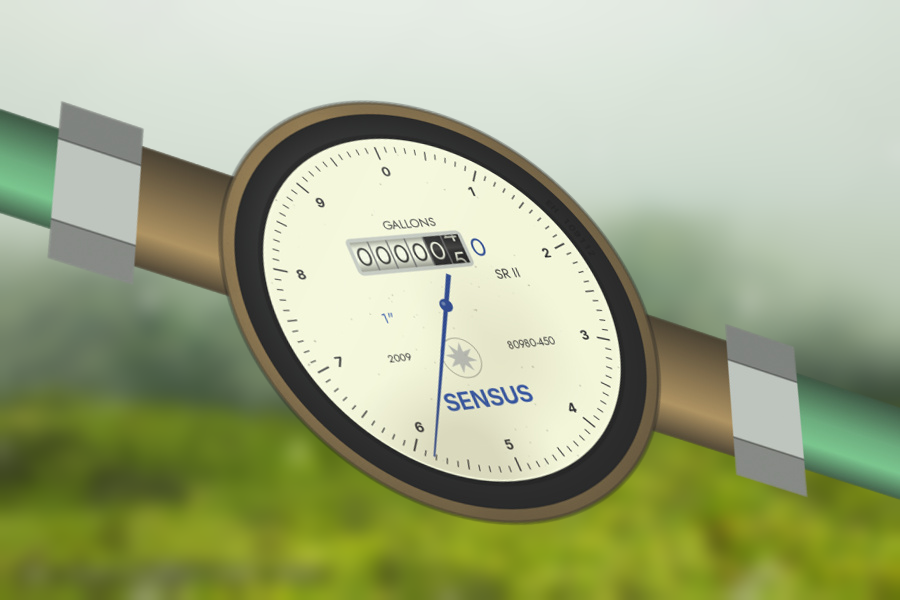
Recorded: gal 45.8
